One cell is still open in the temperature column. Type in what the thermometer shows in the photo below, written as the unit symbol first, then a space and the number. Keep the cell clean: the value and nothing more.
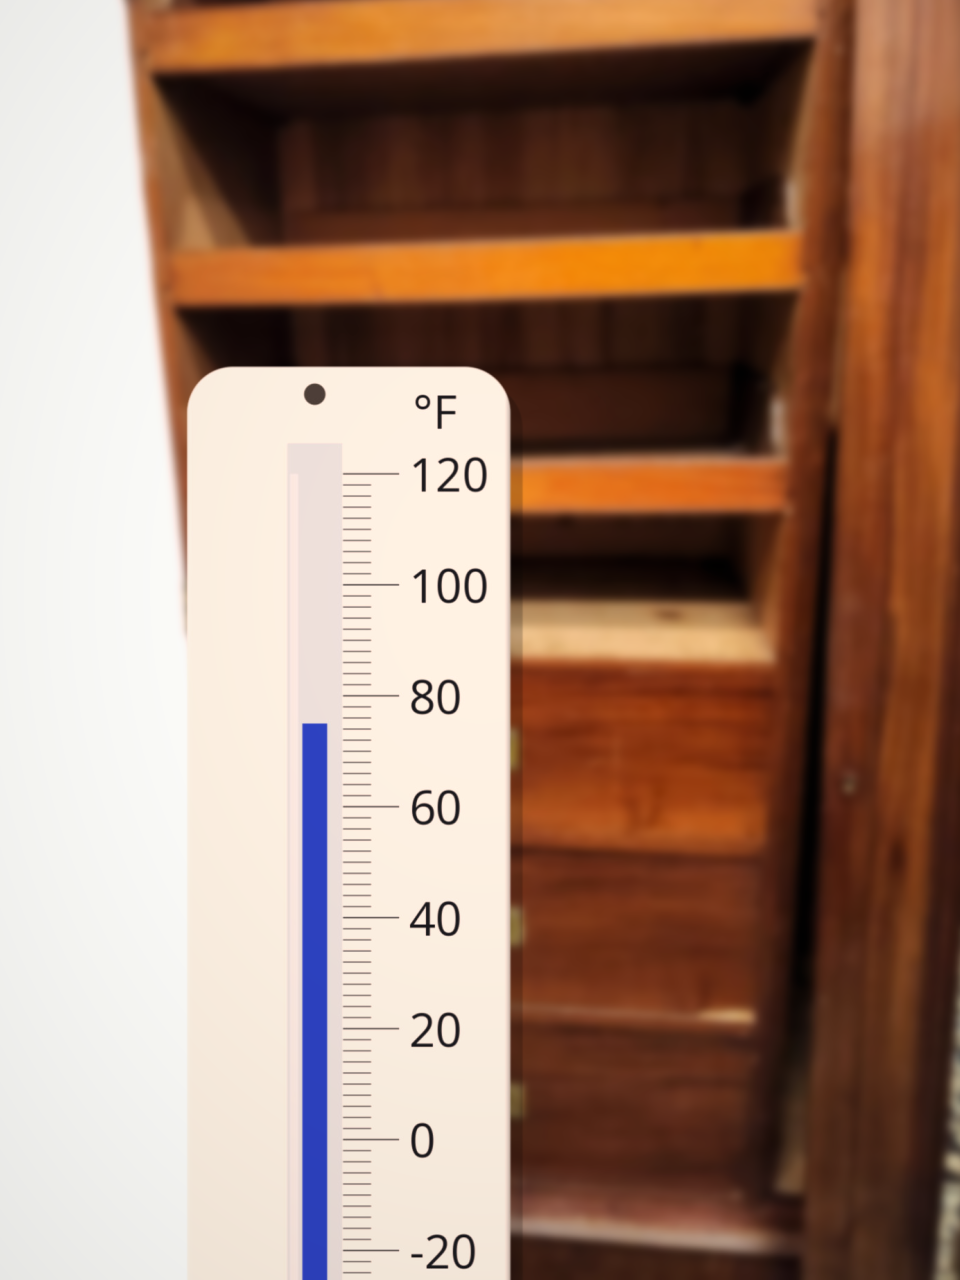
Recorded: °F 75
